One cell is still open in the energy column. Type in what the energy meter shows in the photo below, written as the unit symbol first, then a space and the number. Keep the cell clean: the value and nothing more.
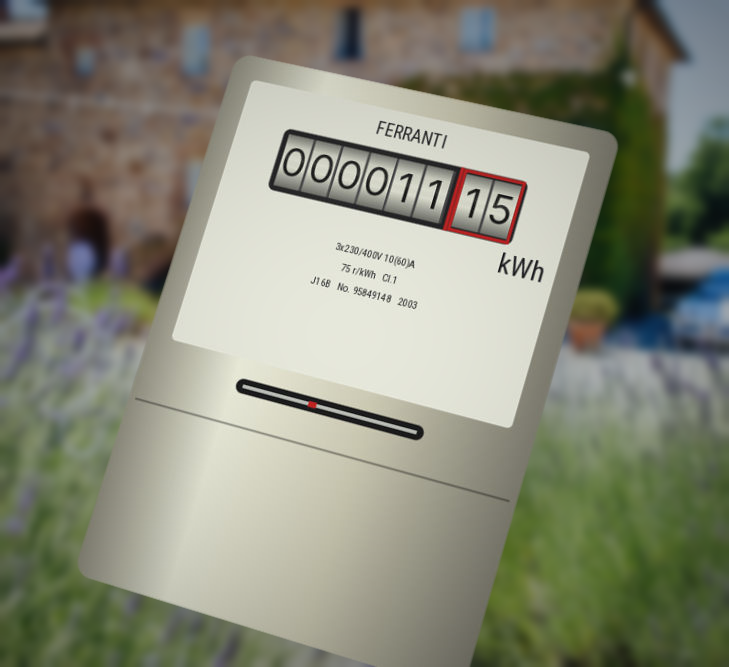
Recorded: kWh 11.15
